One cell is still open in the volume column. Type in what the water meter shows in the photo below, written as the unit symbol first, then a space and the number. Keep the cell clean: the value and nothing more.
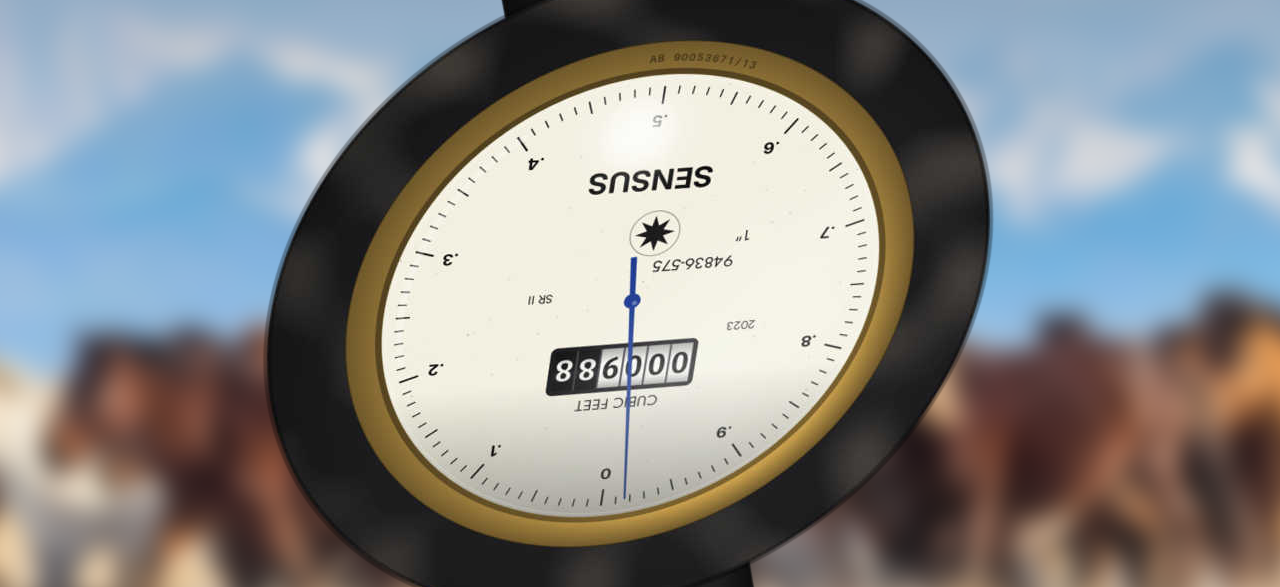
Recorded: ft³ 987.98
